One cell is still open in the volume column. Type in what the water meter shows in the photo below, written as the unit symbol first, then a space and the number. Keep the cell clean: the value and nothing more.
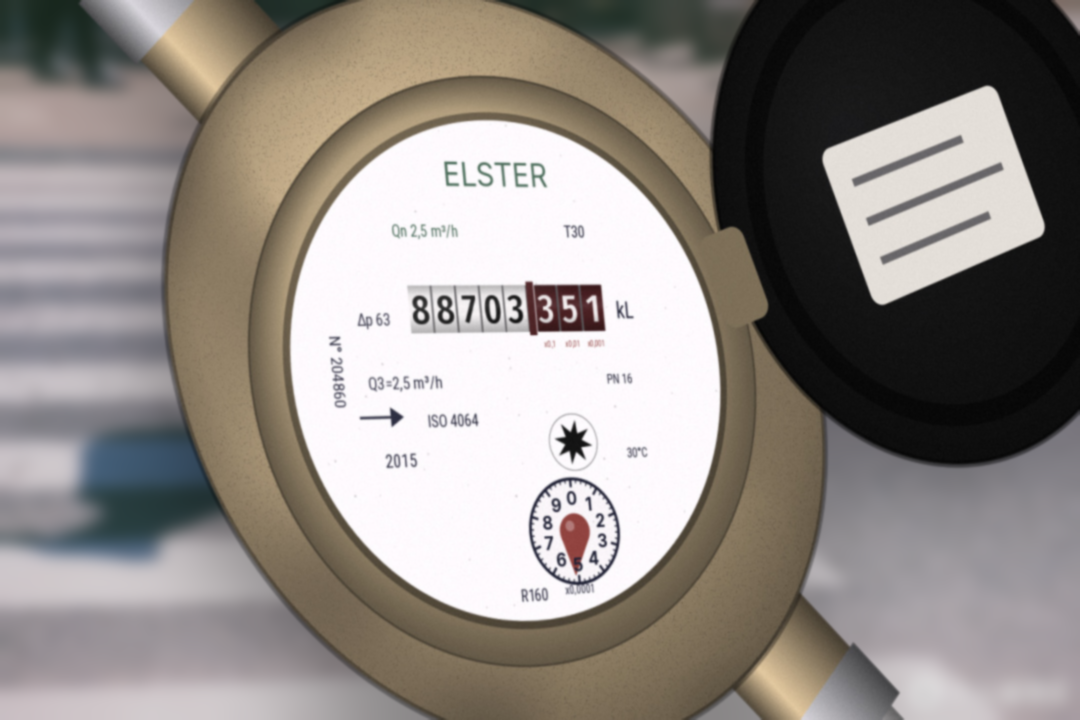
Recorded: kL 88703.3515
